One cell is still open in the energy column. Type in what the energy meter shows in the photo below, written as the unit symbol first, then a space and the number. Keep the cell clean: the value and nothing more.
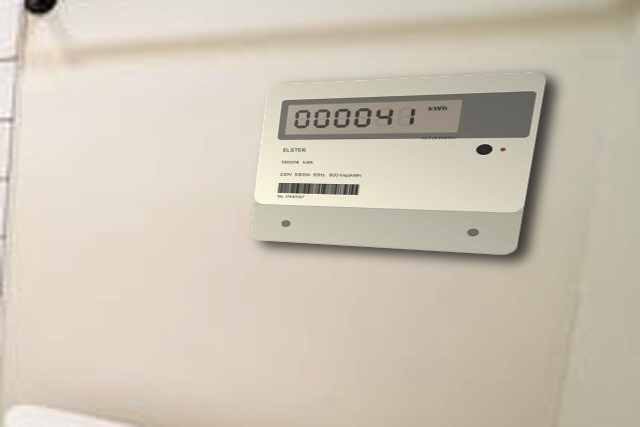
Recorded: kWh 41
